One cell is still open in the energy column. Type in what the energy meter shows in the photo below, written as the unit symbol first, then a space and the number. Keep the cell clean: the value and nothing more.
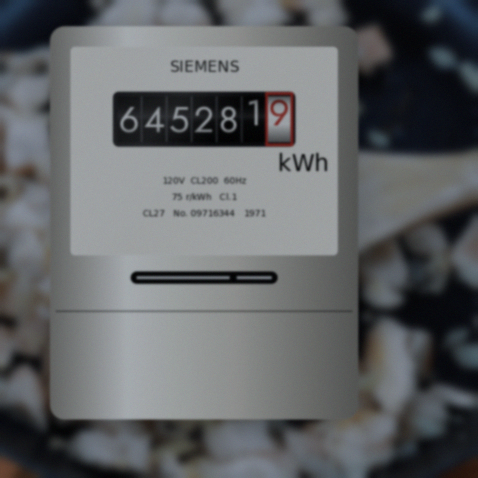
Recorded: kWh 645281.9
